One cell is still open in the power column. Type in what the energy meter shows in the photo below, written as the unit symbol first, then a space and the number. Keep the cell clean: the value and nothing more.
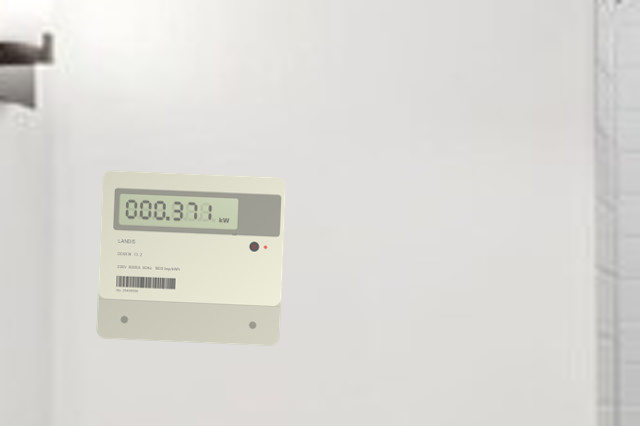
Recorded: kW 0.371
